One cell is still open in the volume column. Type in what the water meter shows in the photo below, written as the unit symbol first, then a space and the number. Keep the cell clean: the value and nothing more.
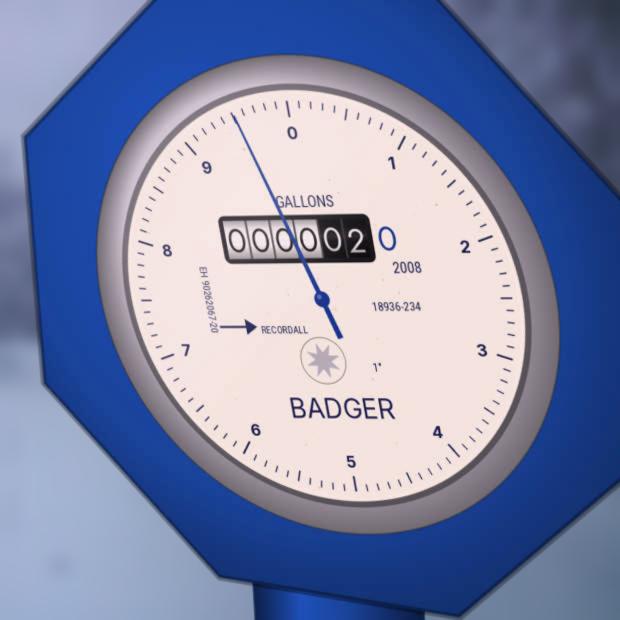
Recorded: gal 19.5
